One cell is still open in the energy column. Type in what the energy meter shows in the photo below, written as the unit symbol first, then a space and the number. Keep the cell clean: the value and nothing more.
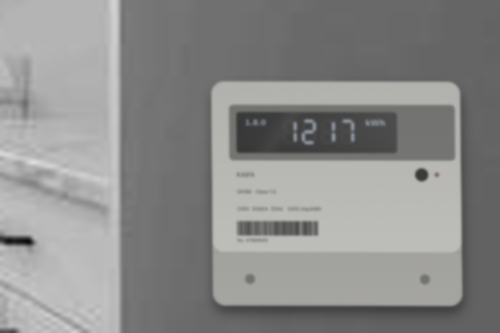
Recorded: kWh 1217
